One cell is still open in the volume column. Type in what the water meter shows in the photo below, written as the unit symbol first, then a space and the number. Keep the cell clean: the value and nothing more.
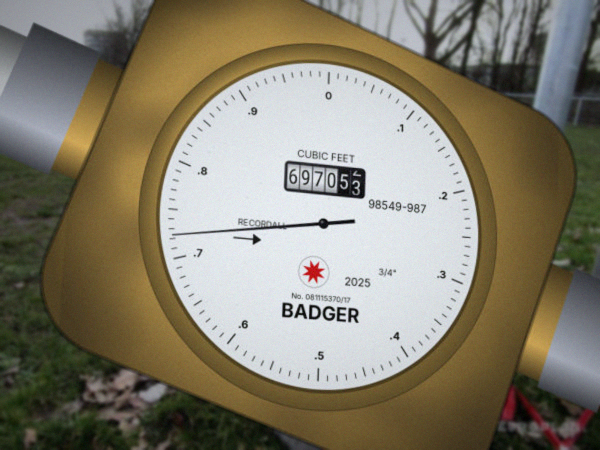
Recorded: ft³ 697052.72
